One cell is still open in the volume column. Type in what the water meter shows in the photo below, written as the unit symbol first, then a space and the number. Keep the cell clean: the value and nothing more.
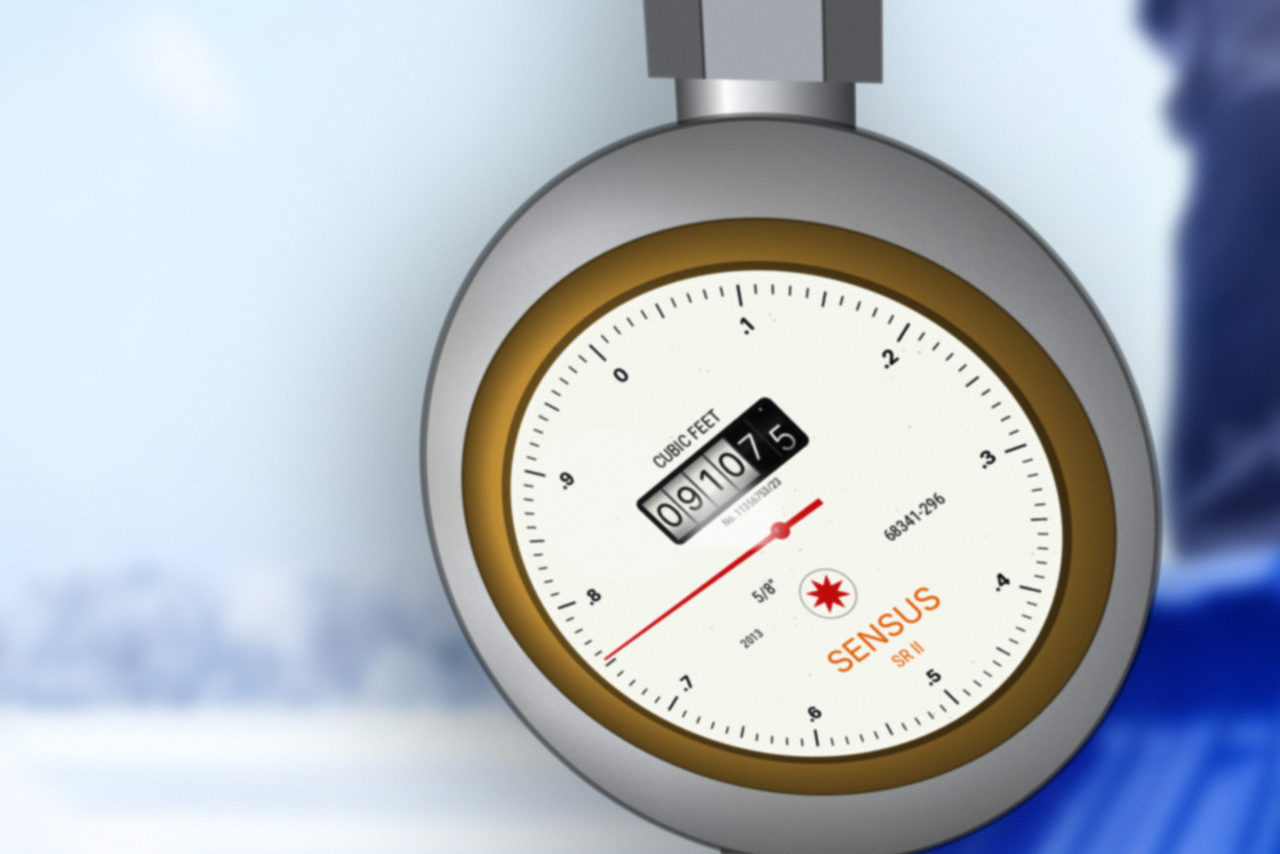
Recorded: ft³ 91074.75
